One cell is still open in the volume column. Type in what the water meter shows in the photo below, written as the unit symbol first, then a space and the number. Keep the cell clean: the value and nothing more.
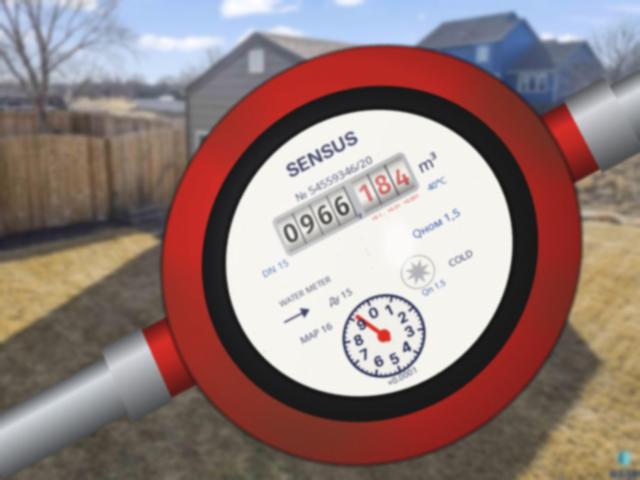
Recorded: m³ 966.1839
